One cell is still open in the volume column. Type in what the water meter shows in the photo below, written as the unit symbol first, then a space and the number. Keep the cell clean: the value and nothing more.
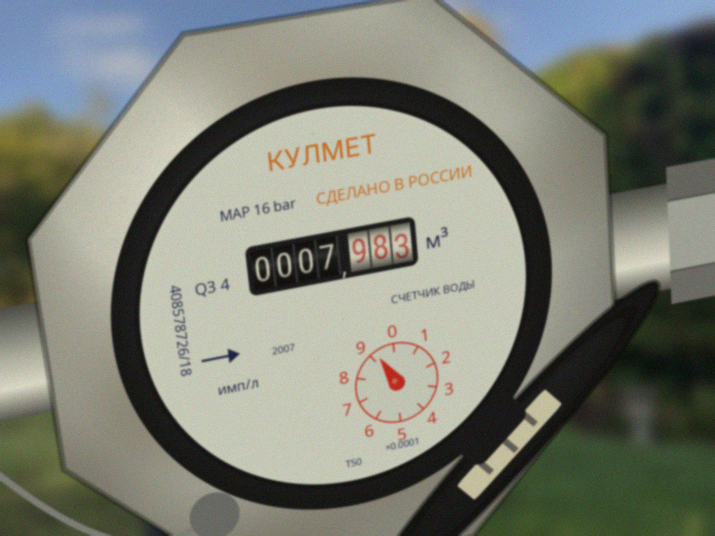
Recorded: m³ 7.9829
